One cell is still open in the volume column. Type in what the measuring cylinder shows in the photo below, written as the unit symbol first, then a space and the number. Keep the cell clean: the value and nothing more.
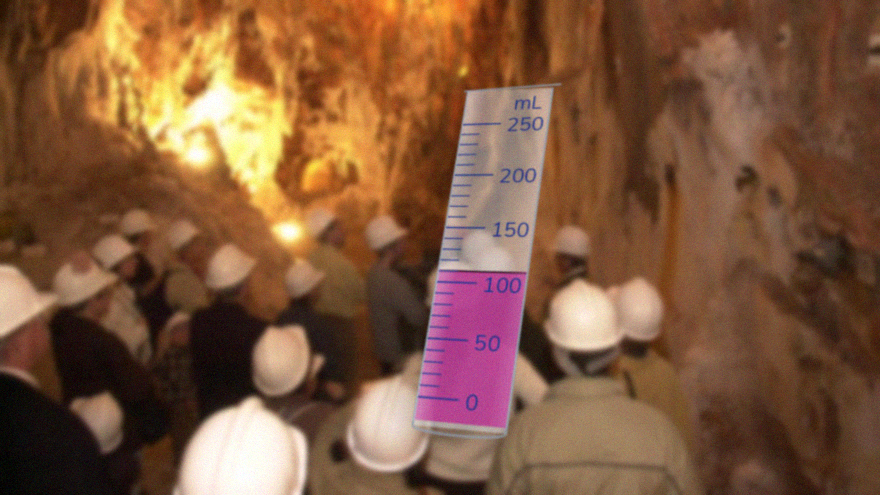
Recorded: mL 110
